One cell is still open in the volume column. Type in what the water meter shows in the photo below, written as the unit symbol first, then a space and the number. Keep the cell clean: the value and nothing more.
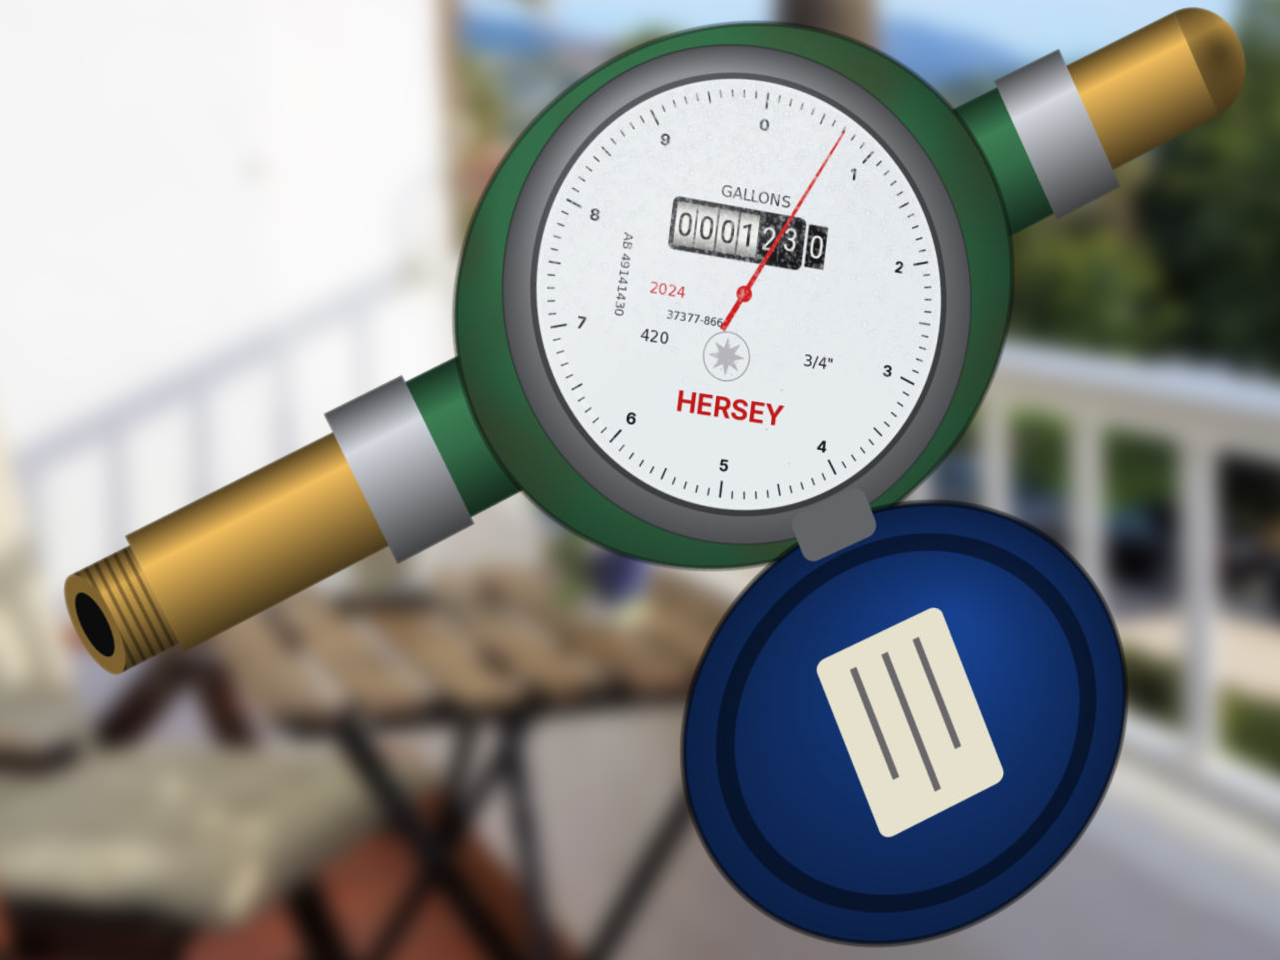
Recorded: gal 1230.7
